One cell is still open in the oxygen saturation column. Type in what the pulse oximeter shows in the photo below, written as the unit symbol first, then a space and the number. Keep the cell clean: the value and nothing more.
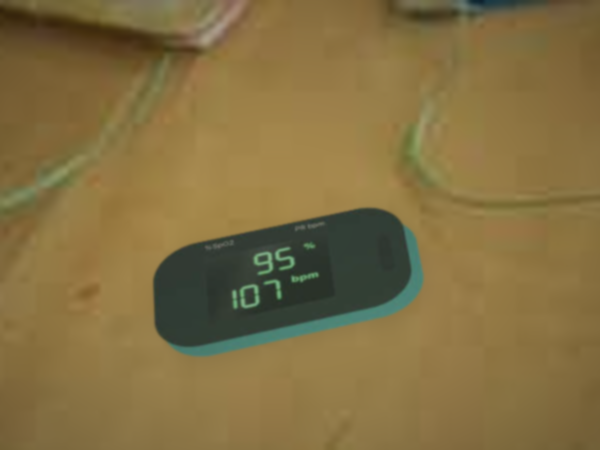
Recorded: % 95
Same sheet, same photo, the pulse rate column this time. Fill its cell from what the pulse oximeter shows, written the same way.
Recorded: bpm 107
